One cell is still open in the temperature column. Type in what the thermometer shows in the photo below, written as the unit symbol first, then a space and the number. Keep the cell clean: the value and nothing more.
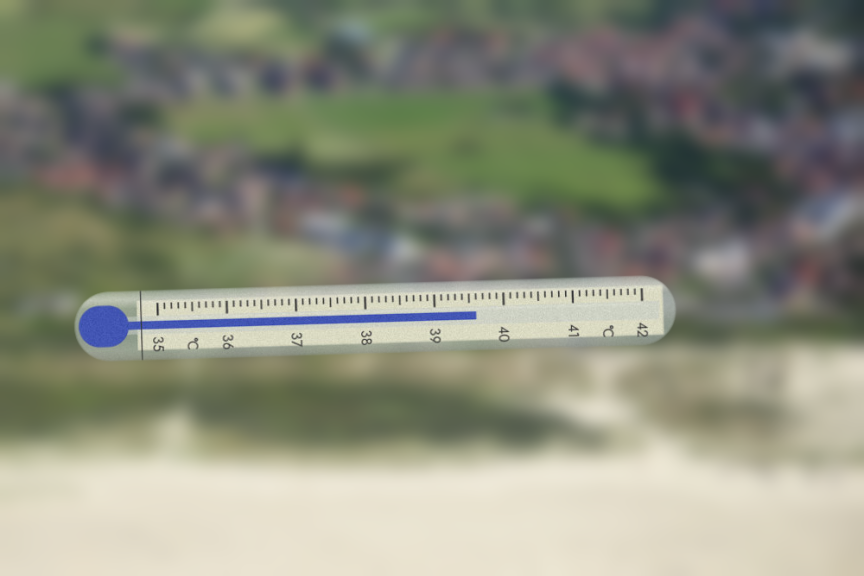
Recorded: °C 39.6
